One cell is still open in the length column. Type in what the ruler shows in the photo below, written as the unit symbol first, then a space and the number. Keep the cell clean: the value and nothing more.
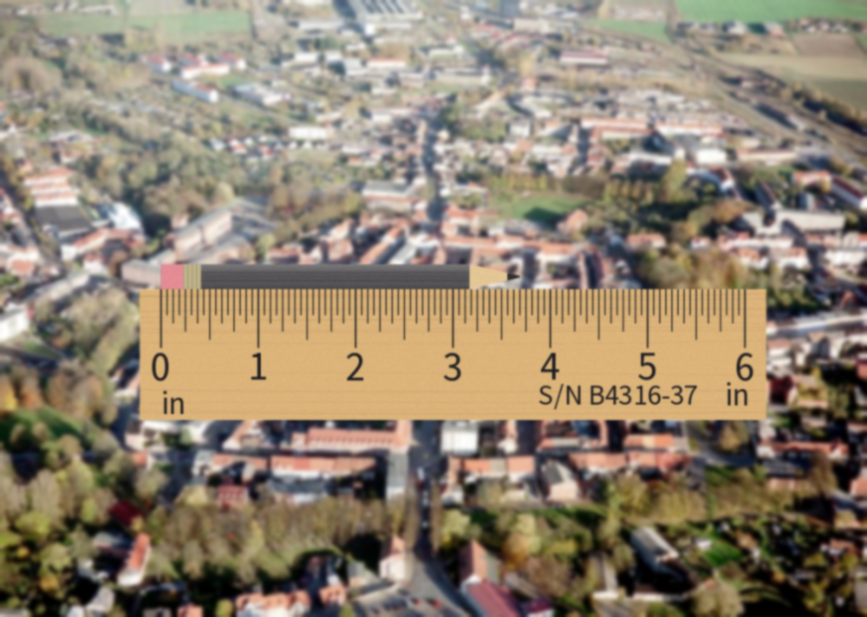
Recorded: in 3.6875
